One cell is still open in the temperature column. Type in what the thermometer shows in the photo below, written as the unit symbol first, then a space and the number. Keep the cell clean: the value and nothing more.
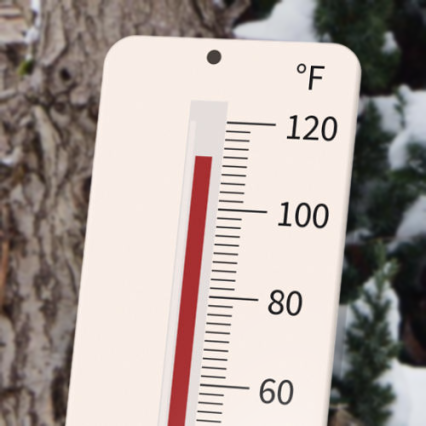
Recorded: °F 112
